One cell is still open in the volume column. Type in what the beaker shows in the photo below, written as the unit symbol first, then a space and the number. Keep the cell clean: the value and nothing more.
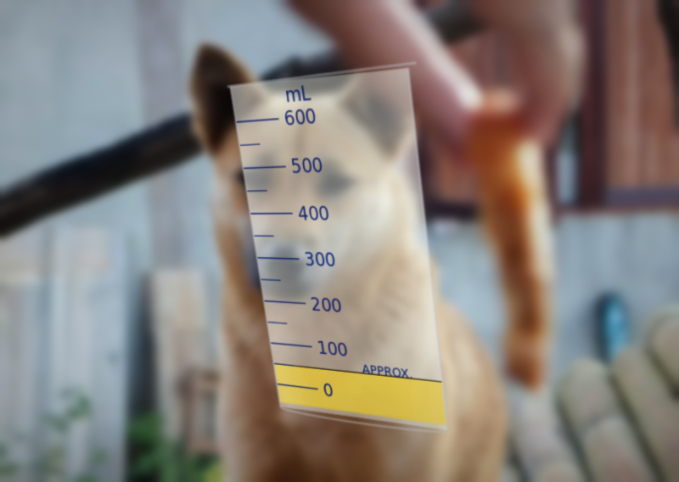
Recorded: mL 50
